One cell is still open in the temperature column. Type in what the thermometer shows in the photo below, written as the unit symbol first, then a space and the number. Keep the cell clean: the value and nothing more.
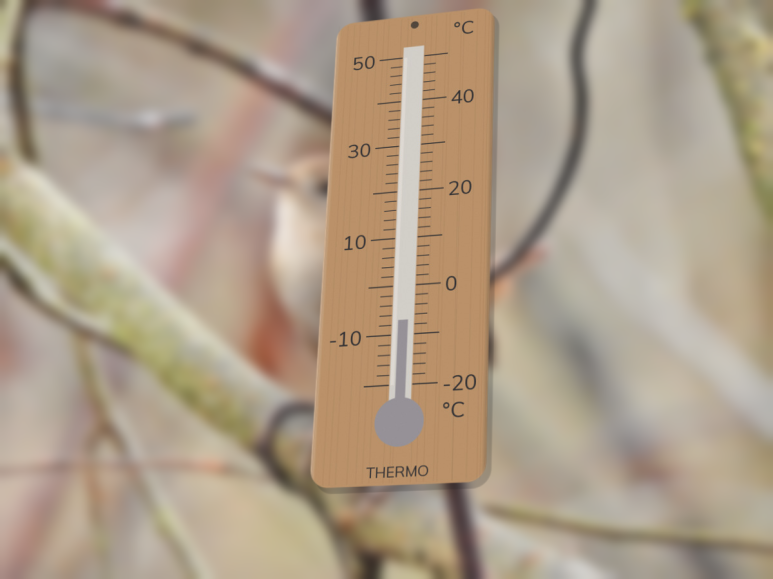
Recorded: °C -7
